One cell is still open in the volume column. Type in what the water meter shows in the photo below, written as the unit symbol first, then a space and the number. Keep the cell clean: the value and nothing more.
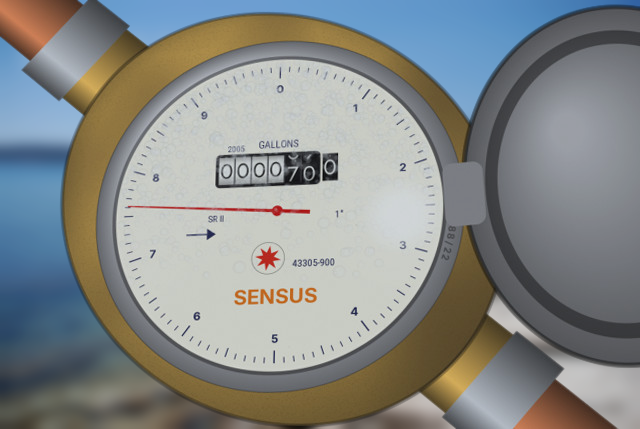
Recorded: gal 697.6
